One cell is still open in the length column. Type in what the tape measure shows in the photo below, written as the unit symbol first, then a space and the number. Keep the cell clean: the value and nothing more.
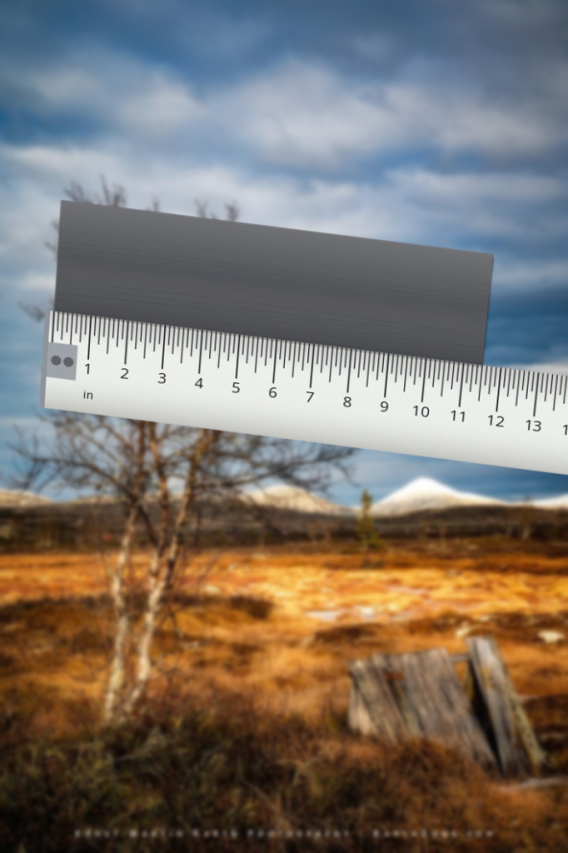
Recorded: in 11.5
